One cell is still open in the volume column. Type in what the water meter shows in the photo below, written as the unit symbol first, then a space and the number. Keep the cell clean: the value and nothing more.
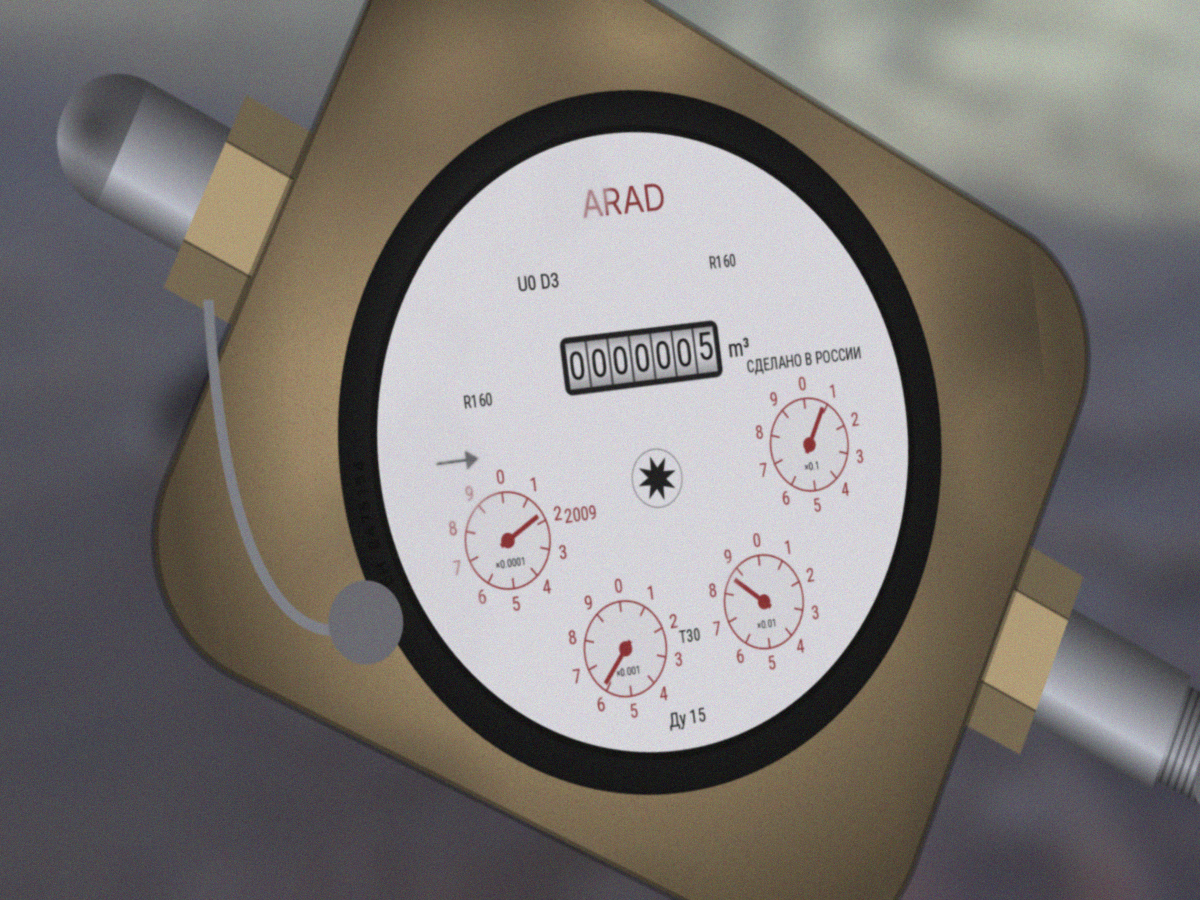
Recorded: m³ 5.0861
